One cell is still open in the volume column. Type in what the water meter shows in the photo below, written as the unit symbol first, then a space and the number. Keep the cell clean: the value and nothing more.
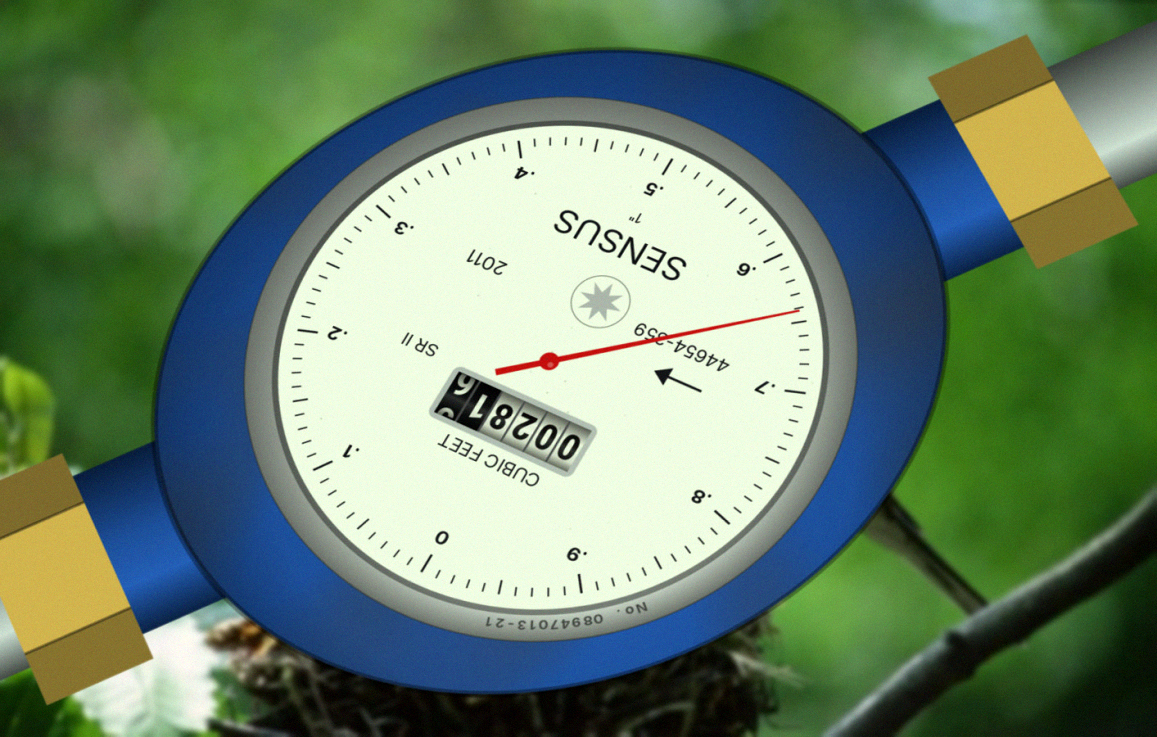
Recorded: ft³ 2815.64
